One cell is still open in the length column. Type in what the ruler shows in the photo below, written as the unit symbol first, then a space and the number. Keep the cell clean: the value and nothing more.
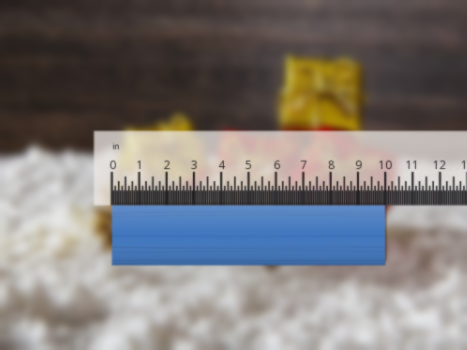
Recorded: in 10
